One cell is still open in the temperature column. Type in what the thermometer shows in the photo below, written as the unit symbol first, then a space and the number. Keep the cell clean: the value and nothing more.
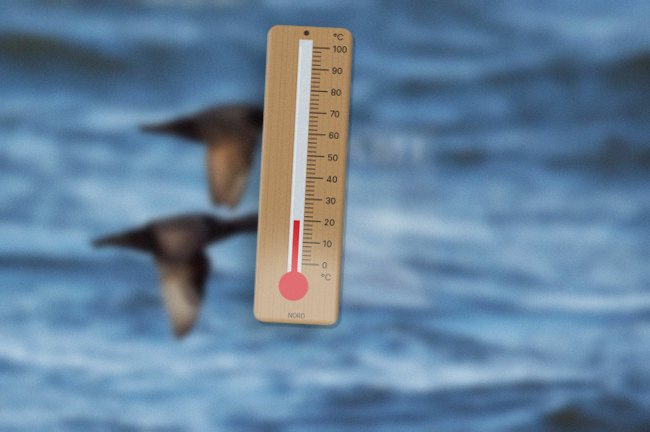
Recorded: °C 20
